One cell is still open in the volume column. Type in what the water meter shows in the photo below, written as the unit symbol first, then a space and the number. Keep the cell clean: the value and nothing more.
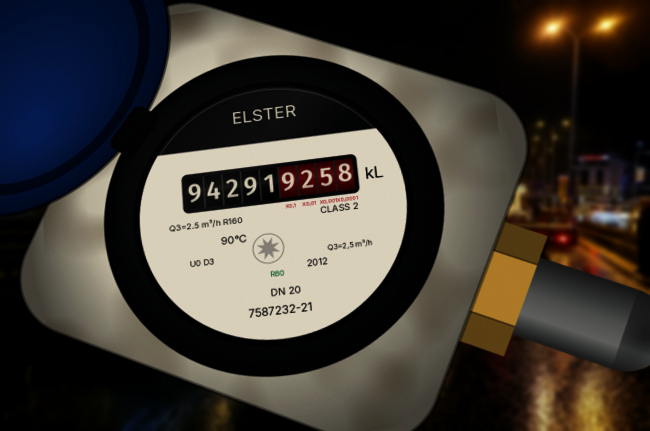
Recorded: kL 94291.9258
